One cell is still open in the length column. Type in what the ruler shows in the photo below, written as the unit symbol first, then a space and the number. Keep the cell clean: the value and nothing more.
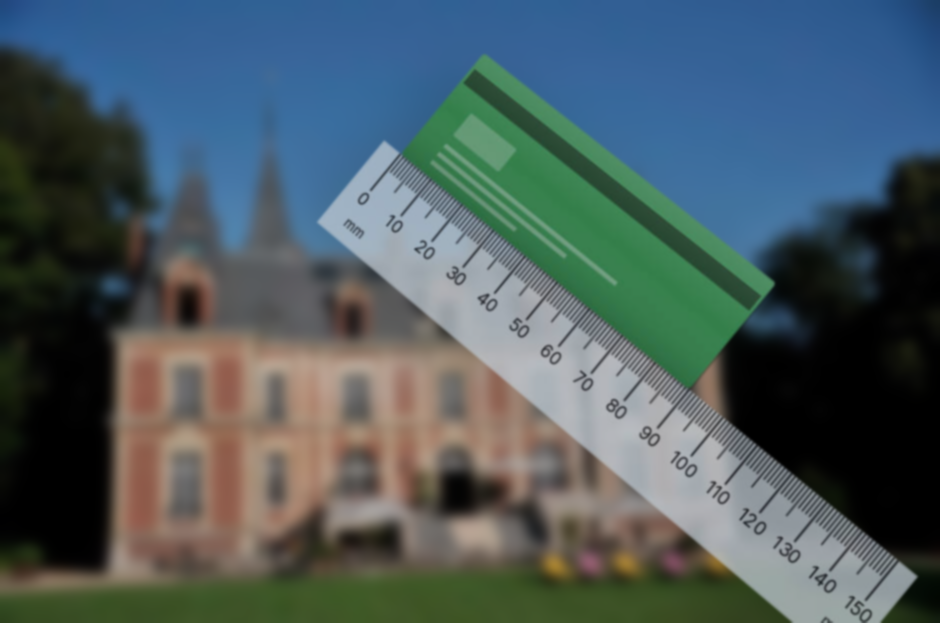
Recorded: mm 90
